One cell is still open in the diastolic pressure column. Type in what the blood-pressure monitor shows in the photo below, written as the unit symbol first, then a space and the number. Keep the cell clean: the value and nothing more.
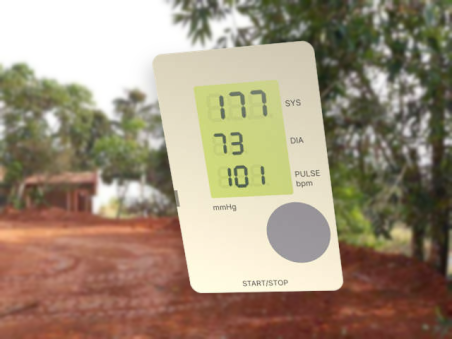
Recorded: mmHg 73
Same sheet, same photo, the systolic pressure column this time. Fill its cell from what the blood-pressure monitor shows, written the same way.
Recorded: mmHg 177
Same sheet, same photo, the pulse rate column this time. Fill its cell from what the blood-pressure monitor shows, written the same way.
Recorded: bpm 101
